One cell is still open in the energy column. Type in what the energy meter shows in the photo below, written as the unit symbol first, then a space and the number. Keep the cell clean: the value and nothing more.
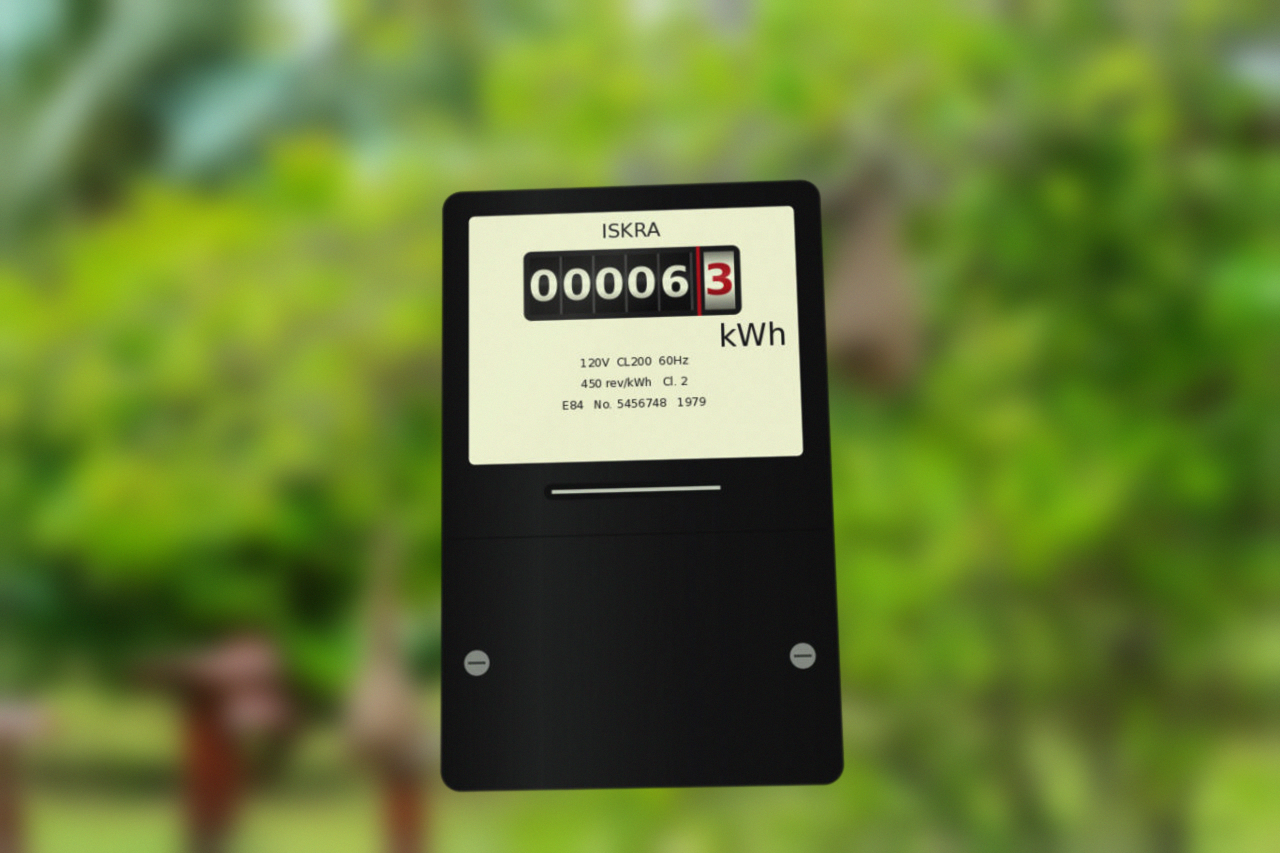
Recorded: kWh 6.3
